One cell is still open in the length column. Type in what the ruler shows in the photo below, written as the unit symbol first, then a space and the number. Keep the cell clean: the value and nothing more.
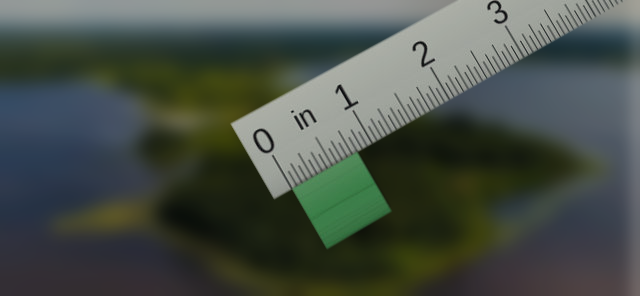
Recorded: in 0.8125
